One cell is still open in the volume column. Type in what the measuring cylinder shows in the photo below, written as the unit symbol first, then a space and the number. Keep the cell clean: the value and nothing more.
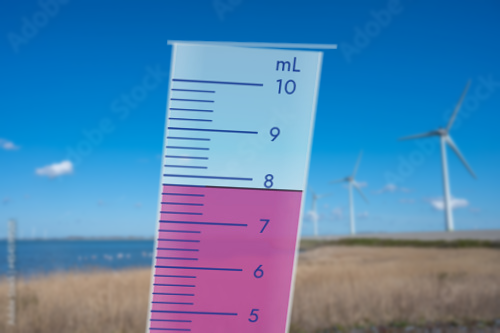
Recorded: mL 7.8
